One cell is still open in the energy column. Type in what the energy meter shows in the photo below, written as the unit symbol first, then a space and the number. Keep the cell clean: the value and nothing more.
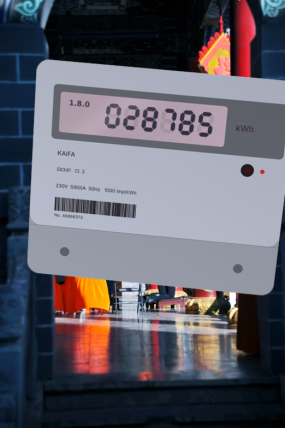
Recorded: kWh 28785
